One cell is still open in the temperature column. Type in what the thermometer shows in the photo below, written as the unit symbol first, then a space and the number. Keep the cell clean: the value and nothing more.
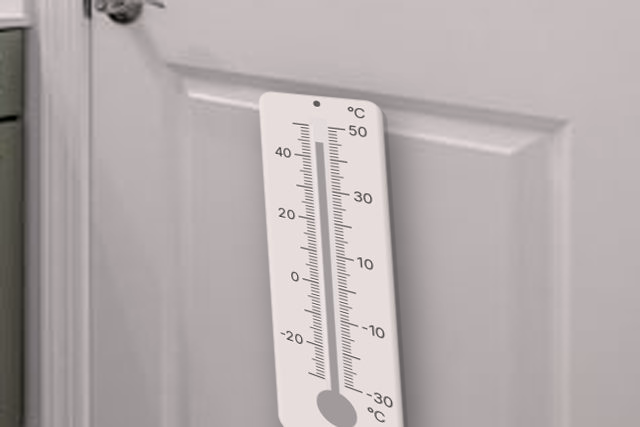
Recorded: °C 45
